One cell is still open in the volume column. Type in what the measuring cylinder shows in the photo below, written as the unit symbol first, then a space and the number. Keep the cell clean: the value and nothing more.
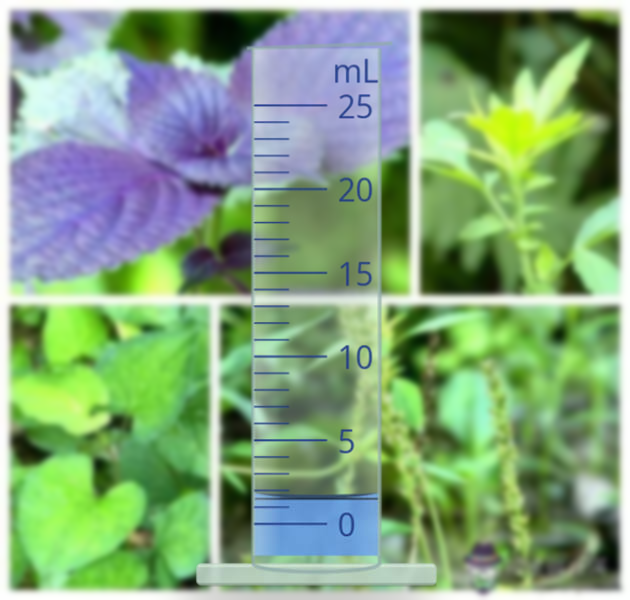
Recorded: mL 1.5
